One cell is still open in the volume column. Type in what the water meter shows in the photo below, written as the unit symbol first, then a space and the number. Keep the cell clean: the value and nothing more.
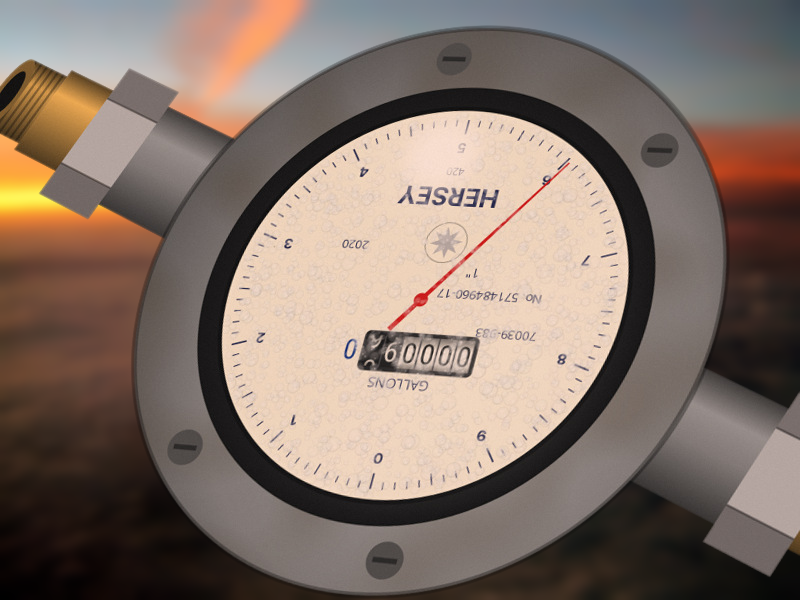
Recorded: gal 956.0
